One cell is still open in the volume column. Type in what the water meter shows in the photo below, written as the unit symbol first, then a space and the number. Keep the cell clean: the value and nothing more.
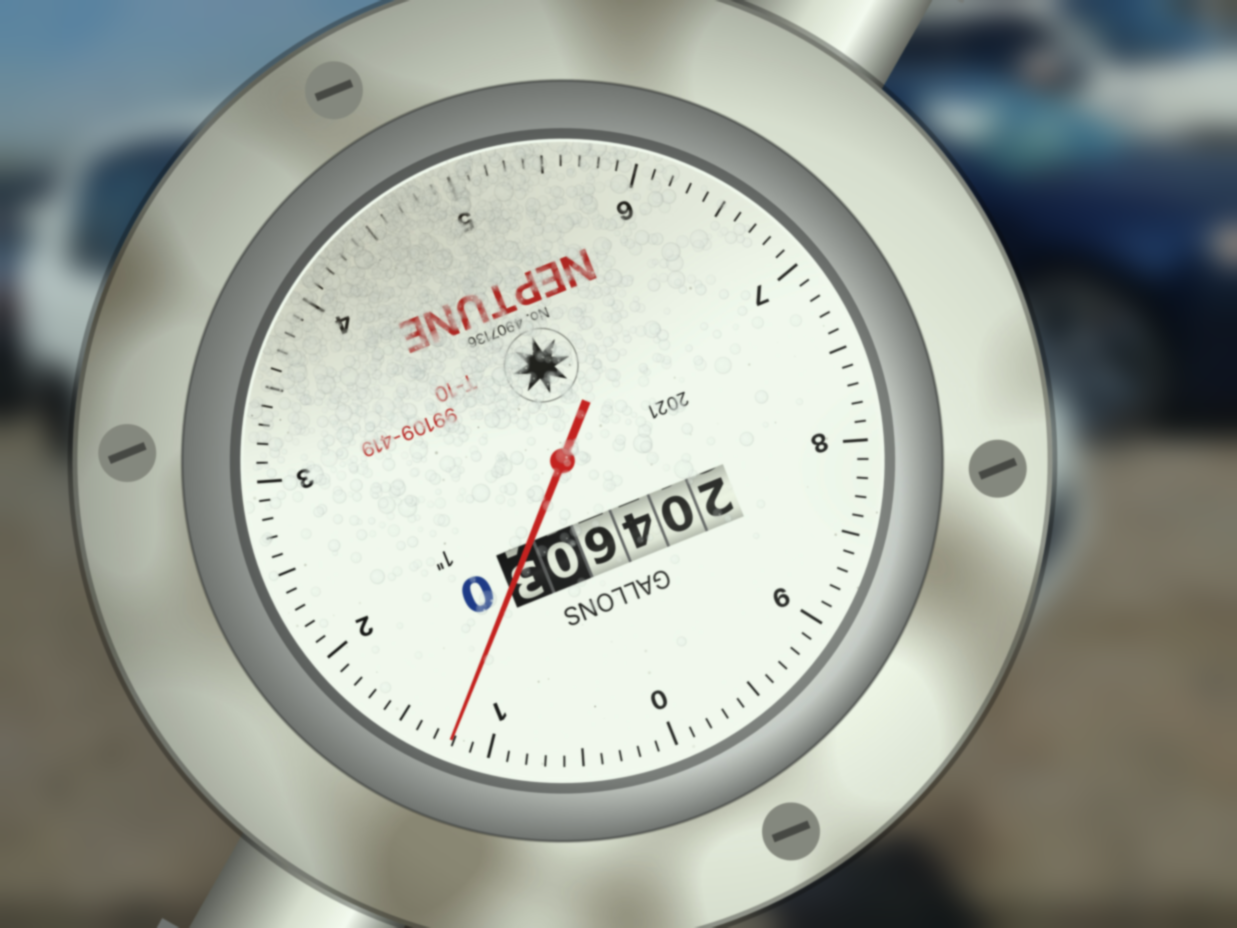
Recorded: gal 2046031.2
